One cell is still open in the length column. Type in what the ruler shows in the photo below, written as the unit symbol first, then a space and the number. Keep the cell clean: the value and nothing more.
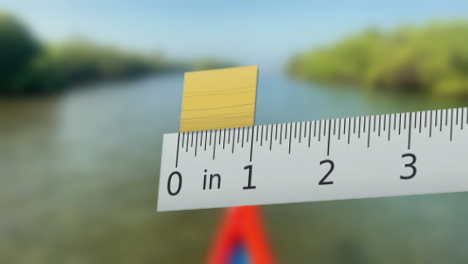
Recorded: in 1
